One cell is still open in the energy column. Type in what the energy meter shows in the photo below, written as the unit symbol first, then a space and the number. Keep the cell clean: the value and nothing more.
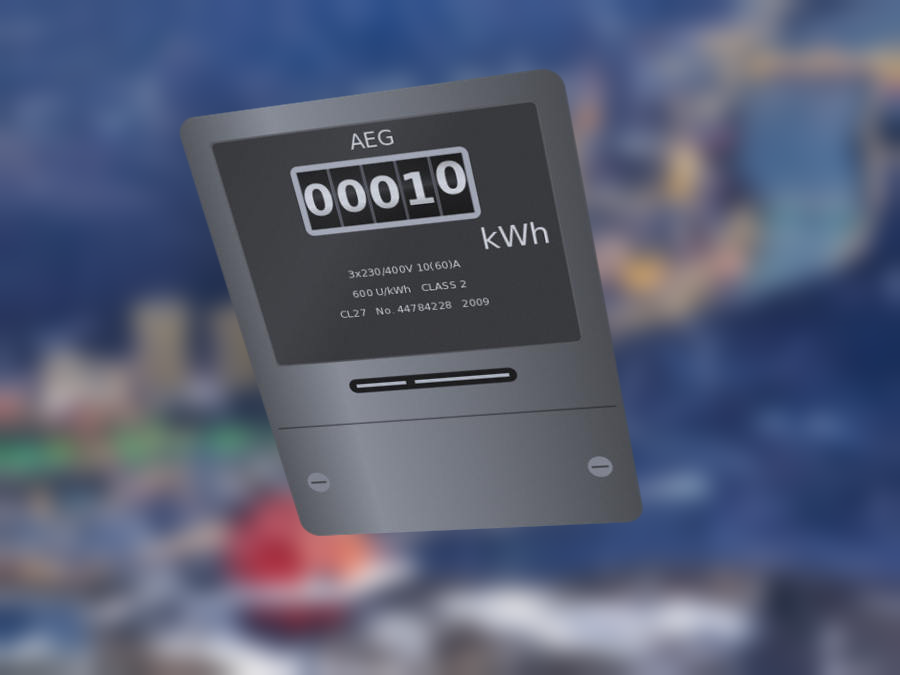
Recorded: kWh 10
